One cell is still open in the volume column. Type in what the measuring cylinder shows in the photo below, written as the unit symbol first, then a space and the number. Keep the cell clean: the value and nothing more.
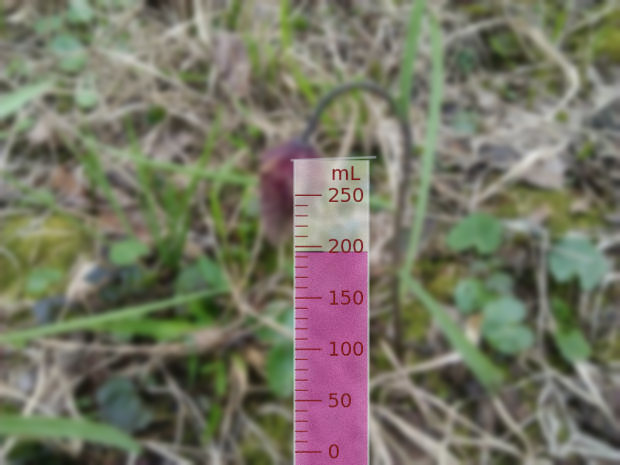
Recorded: mL 195
